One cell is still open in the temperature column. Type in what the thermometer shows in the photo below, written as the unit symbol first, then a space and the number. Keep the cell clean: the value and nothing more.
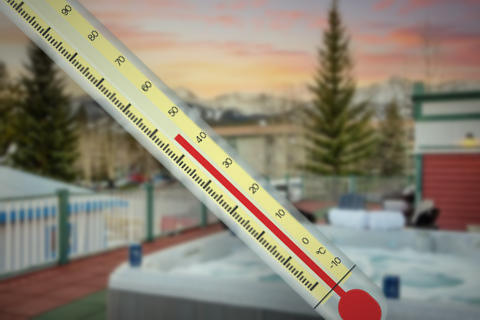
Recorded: °C 45
